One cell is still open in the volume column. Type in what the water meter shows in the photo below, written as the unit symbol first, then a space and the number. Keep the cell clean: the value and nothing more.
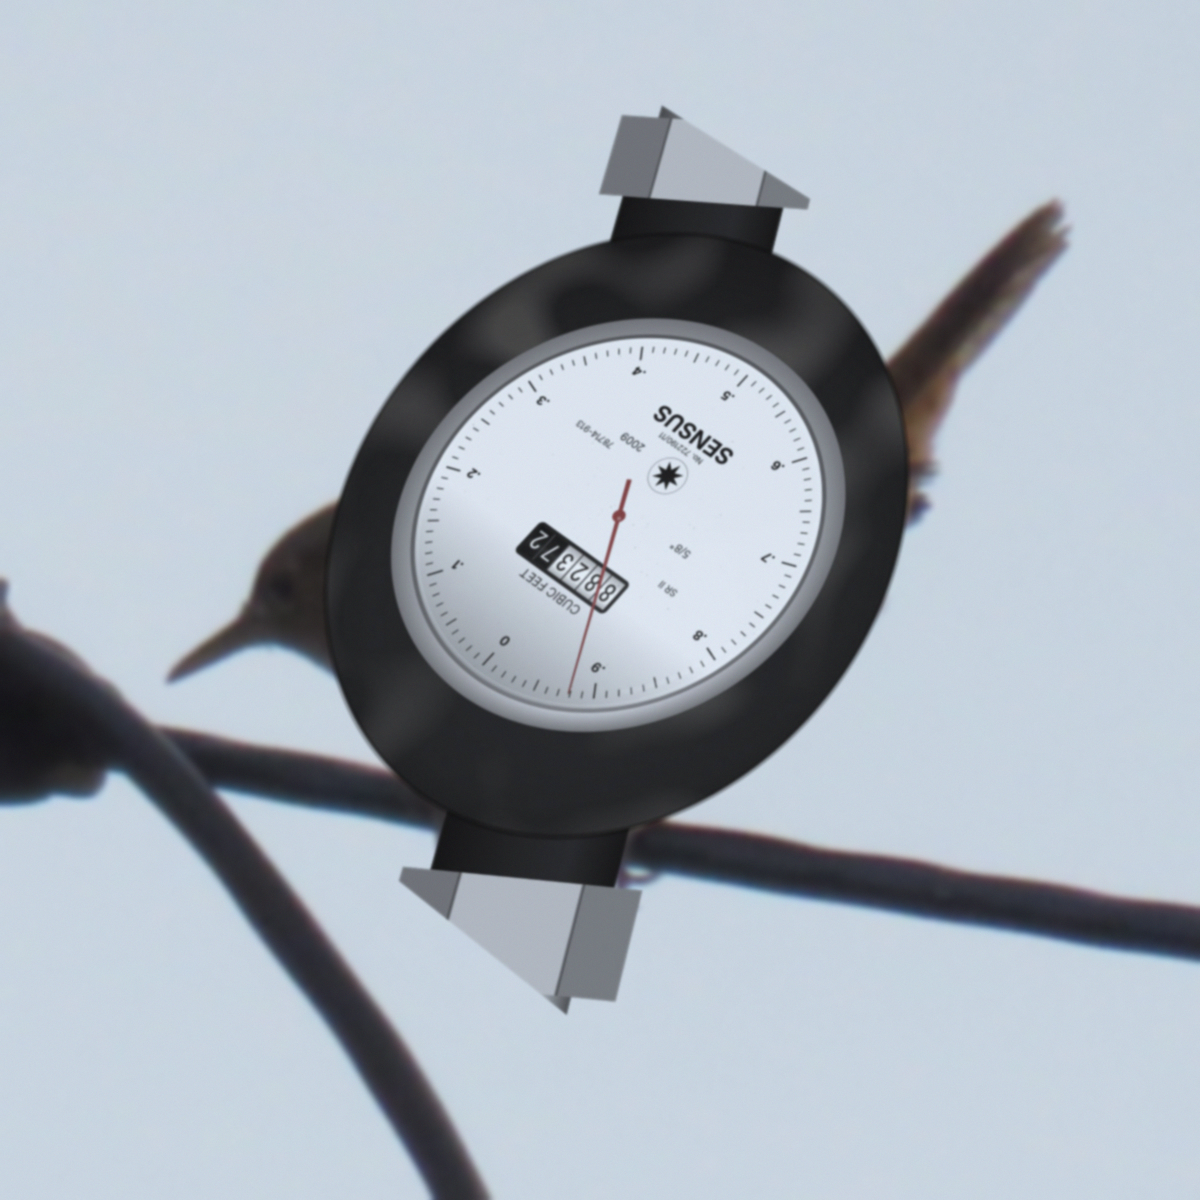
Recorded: ft³ 882371.92
